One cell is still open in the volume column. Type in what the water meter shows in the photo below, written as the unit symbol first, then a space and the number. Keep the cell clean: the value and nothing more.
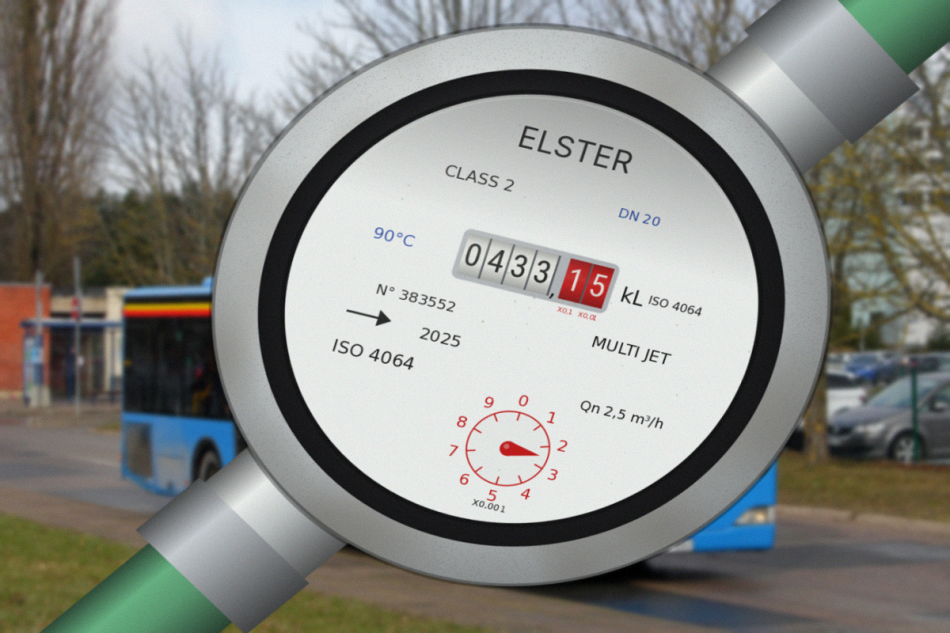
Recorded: kL 433.152
